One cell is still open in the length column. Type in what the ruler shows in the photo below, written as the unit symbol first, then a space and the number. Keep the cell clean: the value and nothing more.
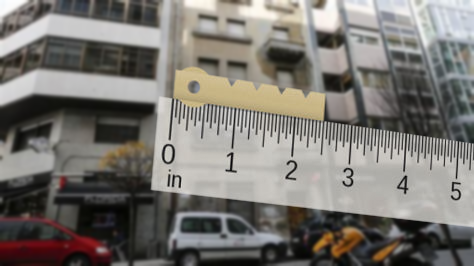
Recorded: in 2.5
